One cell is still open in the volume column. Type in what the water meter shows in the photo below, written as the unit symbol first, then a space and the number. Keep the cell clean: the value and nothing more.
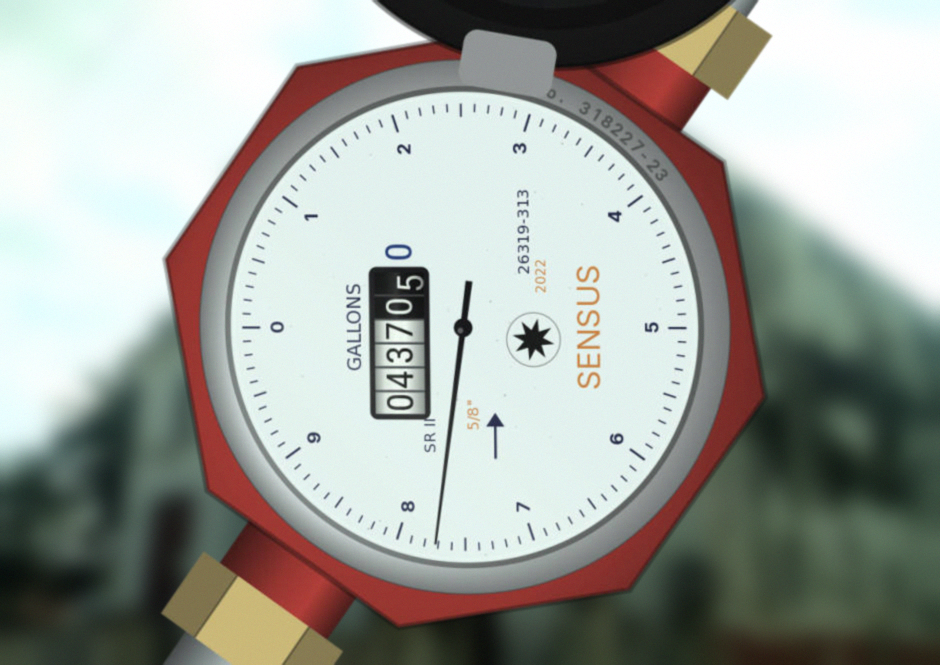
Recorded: gal 437047.7
